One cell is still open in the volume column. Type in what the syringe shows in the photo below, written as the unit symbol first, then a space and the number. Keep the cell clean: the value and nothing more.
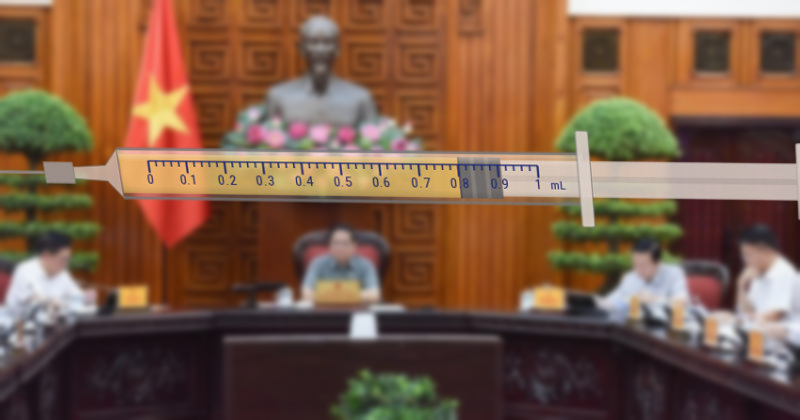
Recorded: mL 0.8
